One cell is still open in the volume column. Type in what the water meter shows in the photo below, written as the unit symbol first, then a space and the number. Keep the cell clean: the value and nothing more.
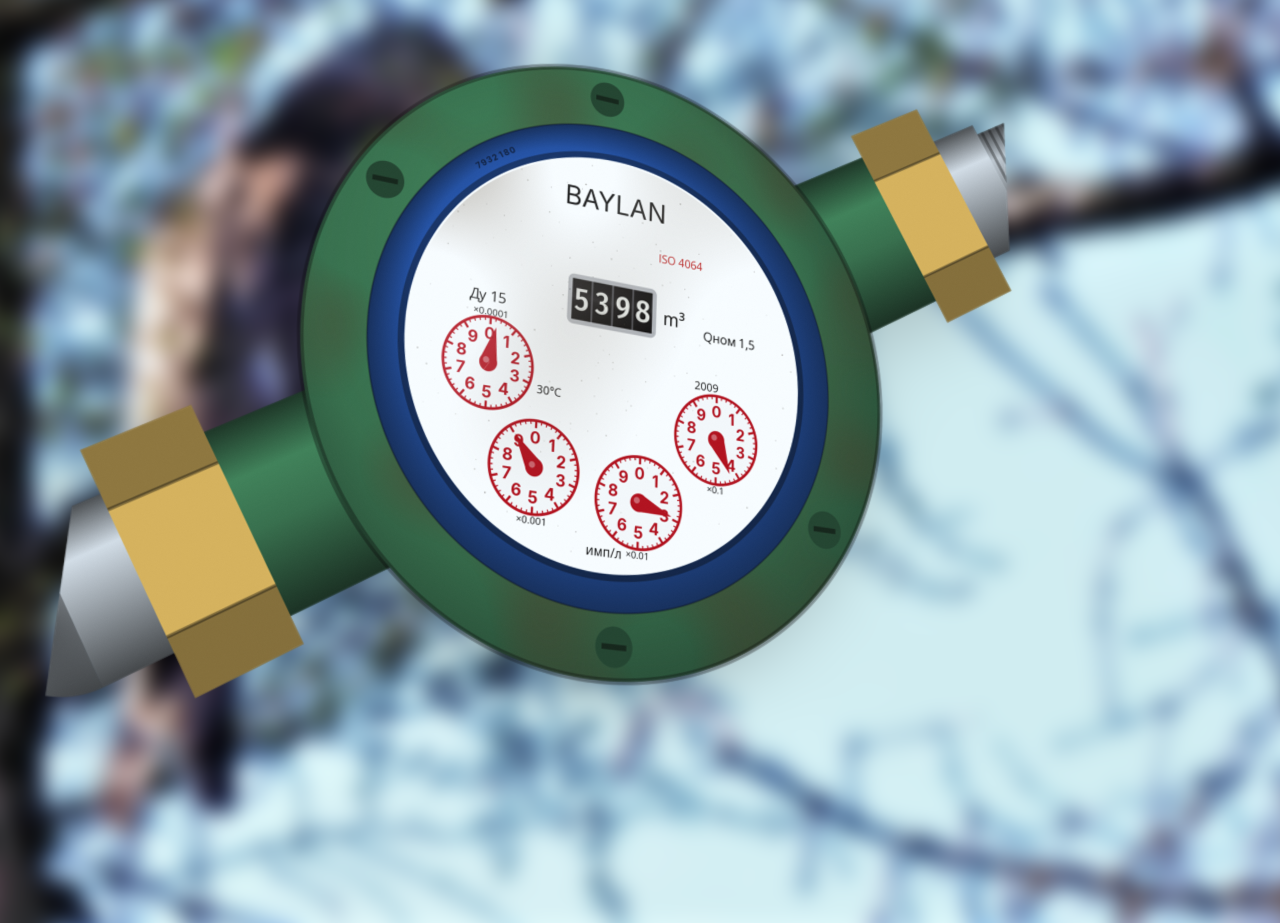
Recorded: m³ 5398.4290
